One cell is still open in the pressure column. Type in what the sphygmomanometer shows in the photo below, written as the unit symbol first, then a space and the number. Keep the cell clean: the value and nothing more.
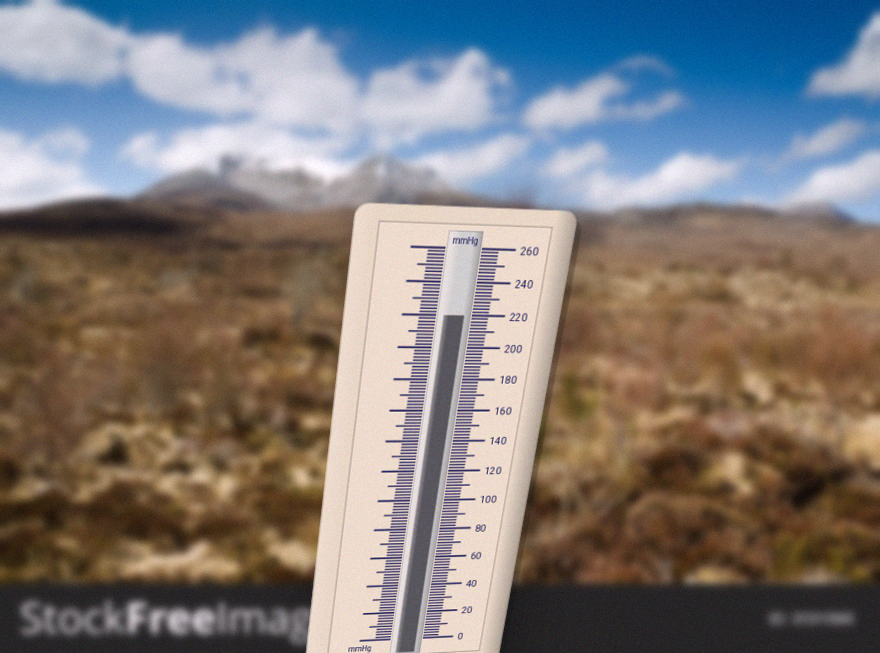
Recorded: mmHg 220
